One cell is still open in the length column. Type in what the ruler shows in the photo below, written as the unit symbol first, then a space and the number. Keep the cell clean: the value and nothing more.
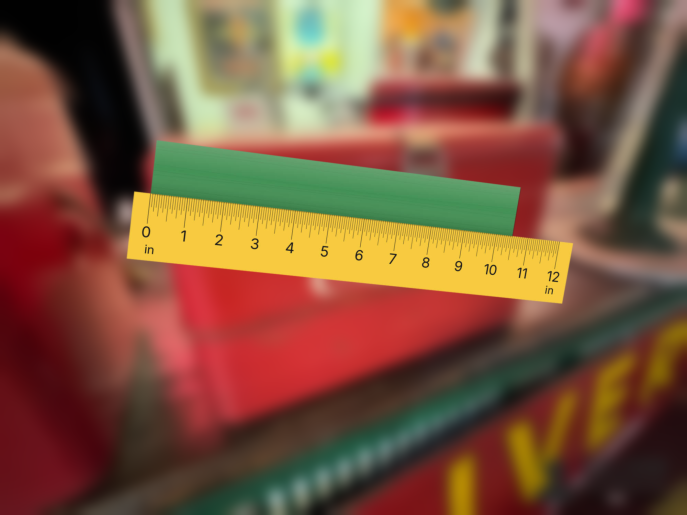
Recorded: in 10.5
